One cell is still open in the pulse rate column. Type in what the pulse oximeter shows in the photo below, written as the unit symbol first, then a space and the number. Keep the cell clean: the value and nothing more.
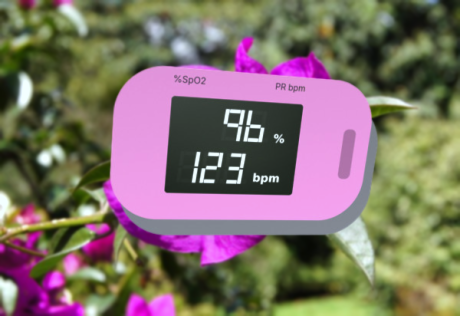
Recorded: bpm 123
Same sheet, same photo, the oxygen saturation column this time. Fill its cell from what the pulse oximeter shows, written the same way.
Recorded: % 96
